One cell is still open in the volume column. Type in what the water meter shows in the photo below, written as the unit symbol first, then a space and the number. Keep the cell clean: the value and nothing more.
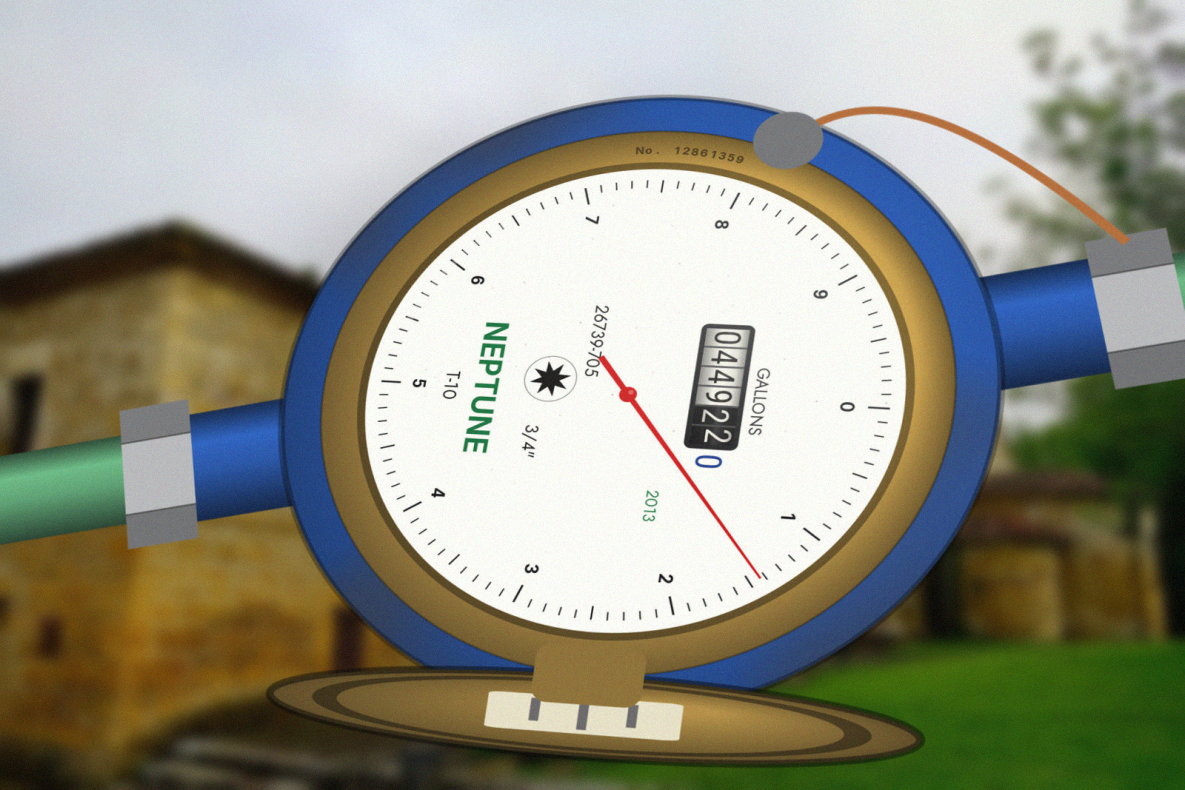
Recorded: gal 449221.4
